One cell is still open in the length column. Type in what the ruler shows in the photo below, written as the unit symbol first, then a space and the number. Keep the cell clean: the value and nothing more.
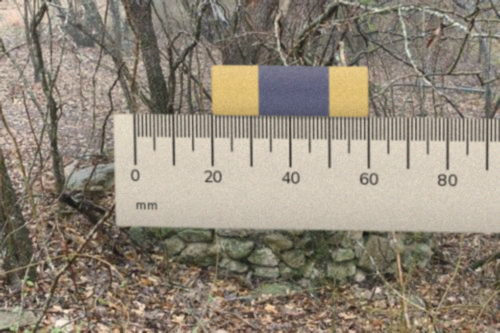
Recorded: mm 40
